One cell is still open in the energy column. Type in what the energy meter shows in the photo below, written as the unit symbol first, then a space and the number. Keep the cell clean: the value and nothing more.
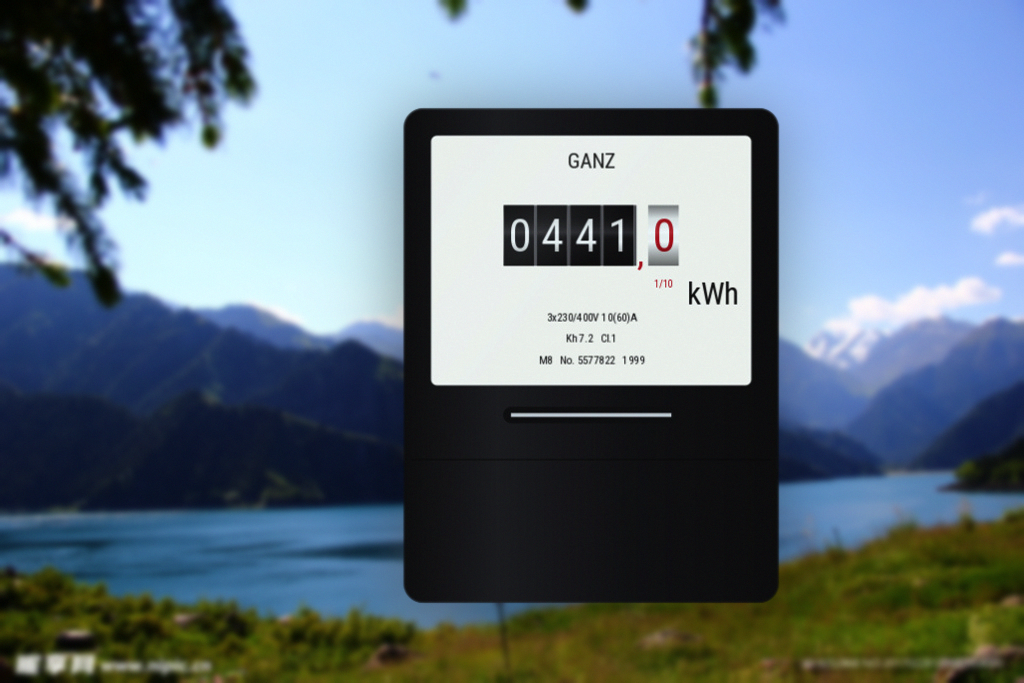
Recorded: kWh 441.0
